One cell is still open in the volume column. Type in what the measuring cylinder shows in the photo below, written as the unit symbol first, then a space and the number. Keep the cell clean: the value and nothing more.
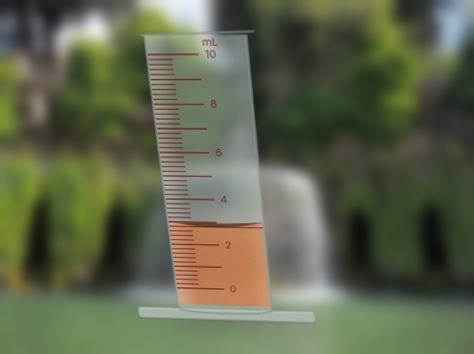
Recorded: mL 2.8
